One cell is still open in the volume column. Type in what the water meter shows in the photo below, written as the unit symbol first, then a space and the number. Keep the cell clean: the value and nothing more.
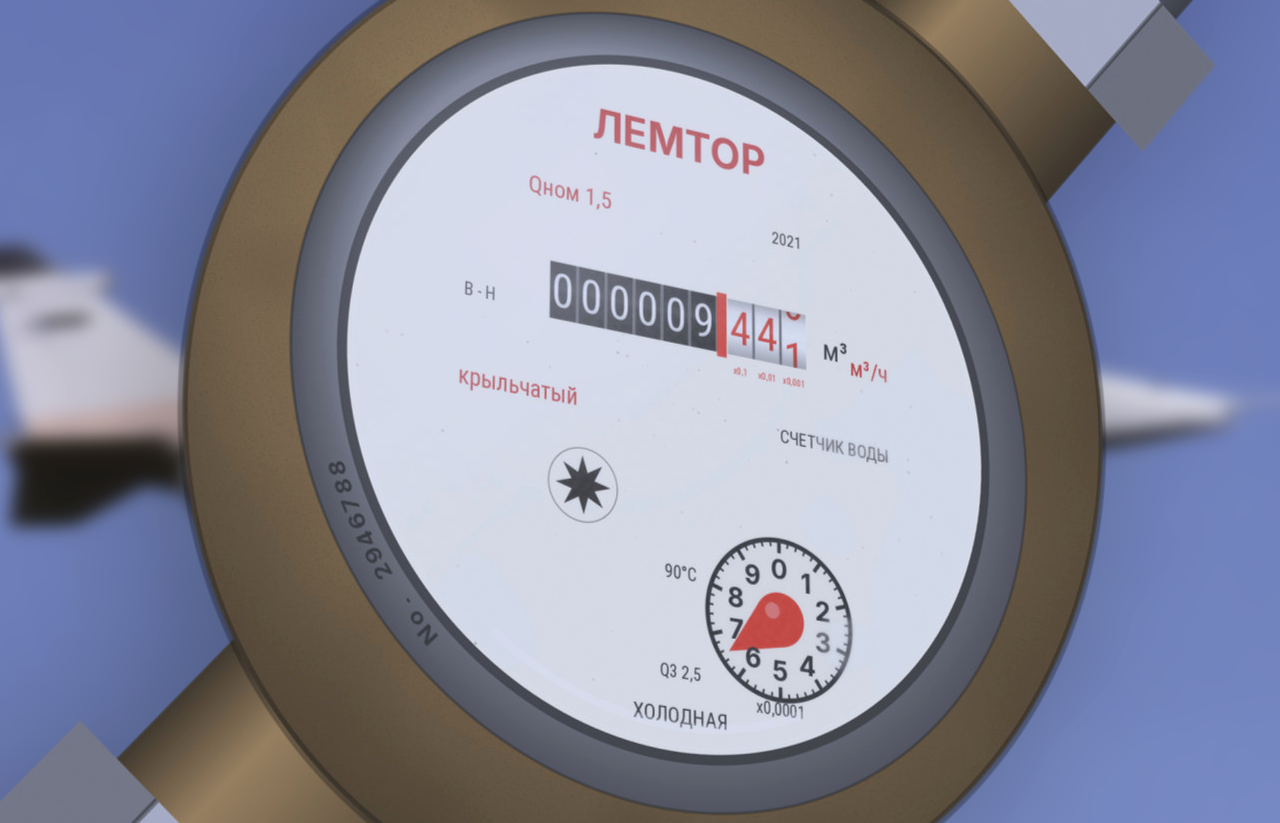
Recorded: m³ 9.4406
